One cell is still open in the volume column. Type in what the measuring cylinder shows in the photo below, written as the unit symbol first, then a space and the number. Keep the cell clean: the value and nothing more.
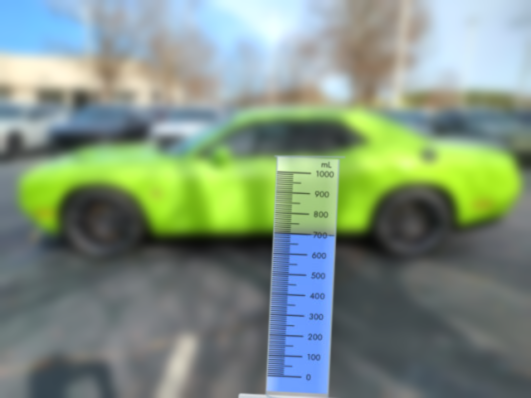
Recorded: mL 700
